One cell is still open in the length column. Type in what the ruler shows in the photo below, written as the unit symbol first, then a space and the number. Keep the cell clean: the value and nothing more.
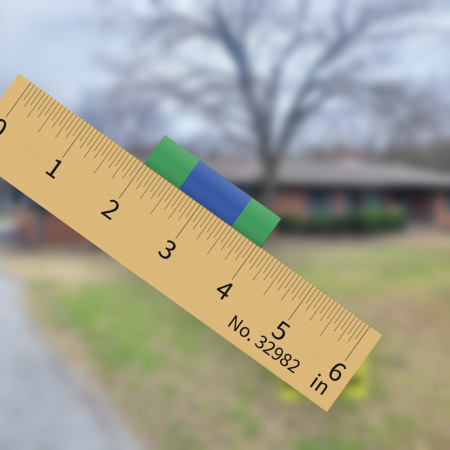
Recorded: in 2.0625
